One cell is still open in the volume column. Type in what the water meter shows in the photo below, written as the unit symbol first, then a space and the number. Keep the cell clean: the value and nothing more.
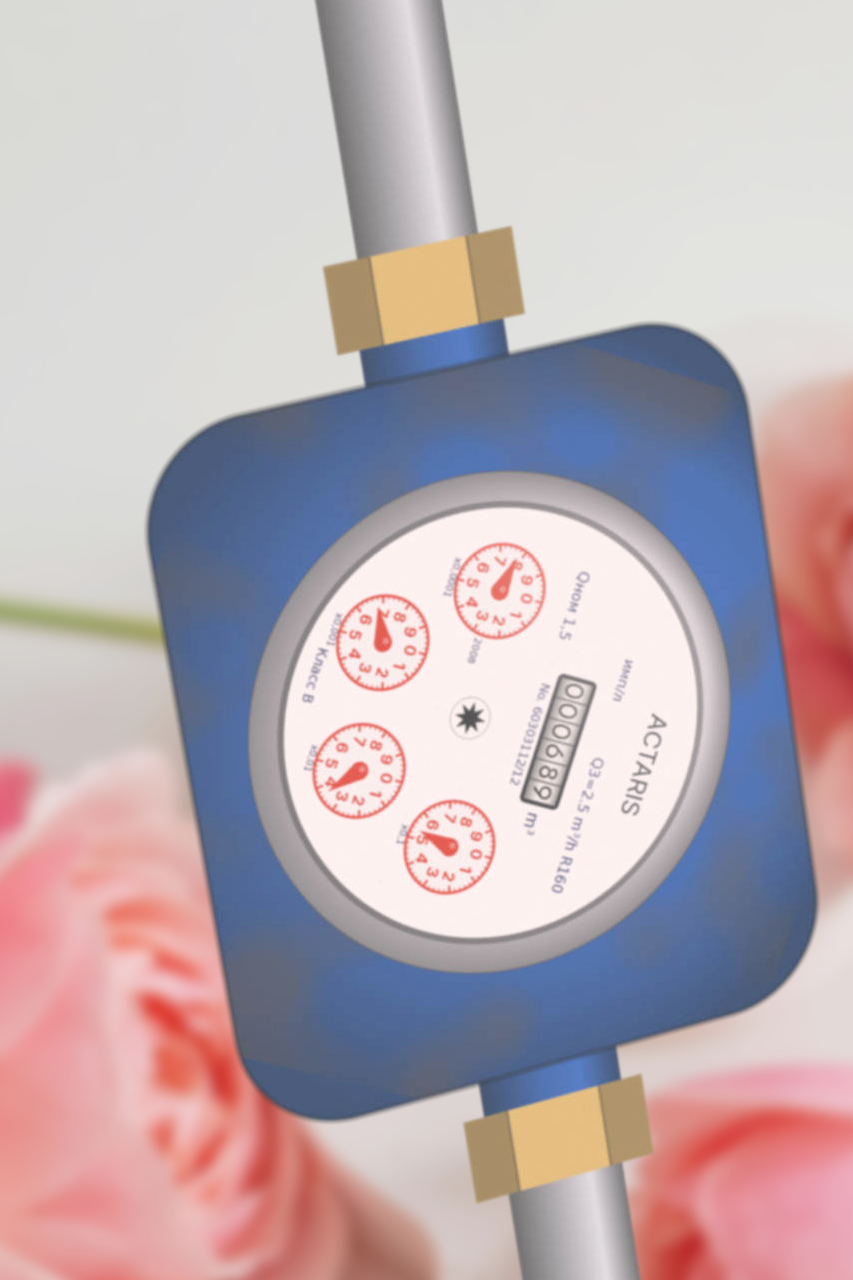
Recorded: m³ 689.5367
